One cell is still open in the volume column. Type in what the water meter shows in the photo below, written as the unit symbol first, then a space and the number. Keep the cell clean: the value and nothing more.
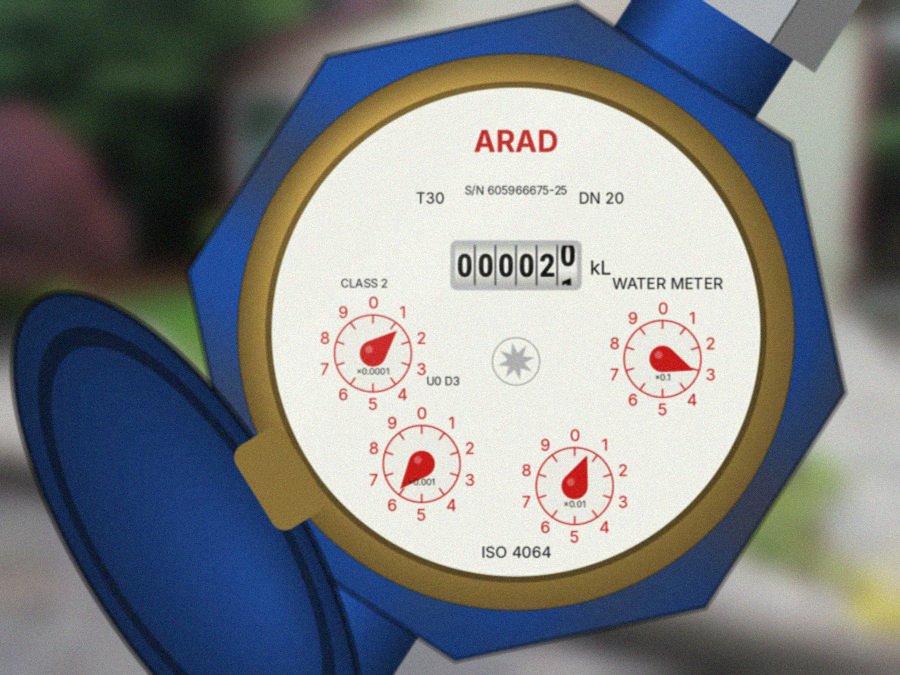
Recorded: kL 20.3061
